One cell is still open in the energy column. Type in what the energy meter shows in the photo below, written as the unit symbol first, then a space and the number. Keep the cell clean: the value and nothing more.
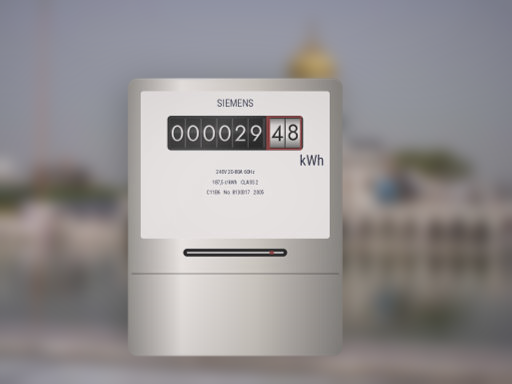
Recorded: kWh 29.48
